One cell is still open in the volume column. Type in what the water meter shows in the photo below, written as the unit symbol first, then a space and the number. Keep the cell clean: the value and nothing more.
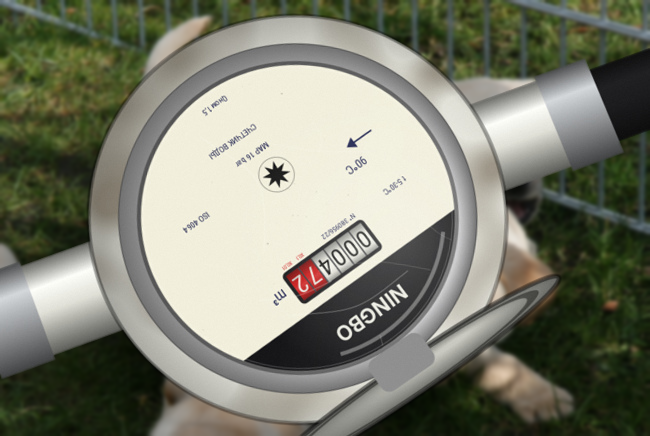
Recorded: m³ 4.72
